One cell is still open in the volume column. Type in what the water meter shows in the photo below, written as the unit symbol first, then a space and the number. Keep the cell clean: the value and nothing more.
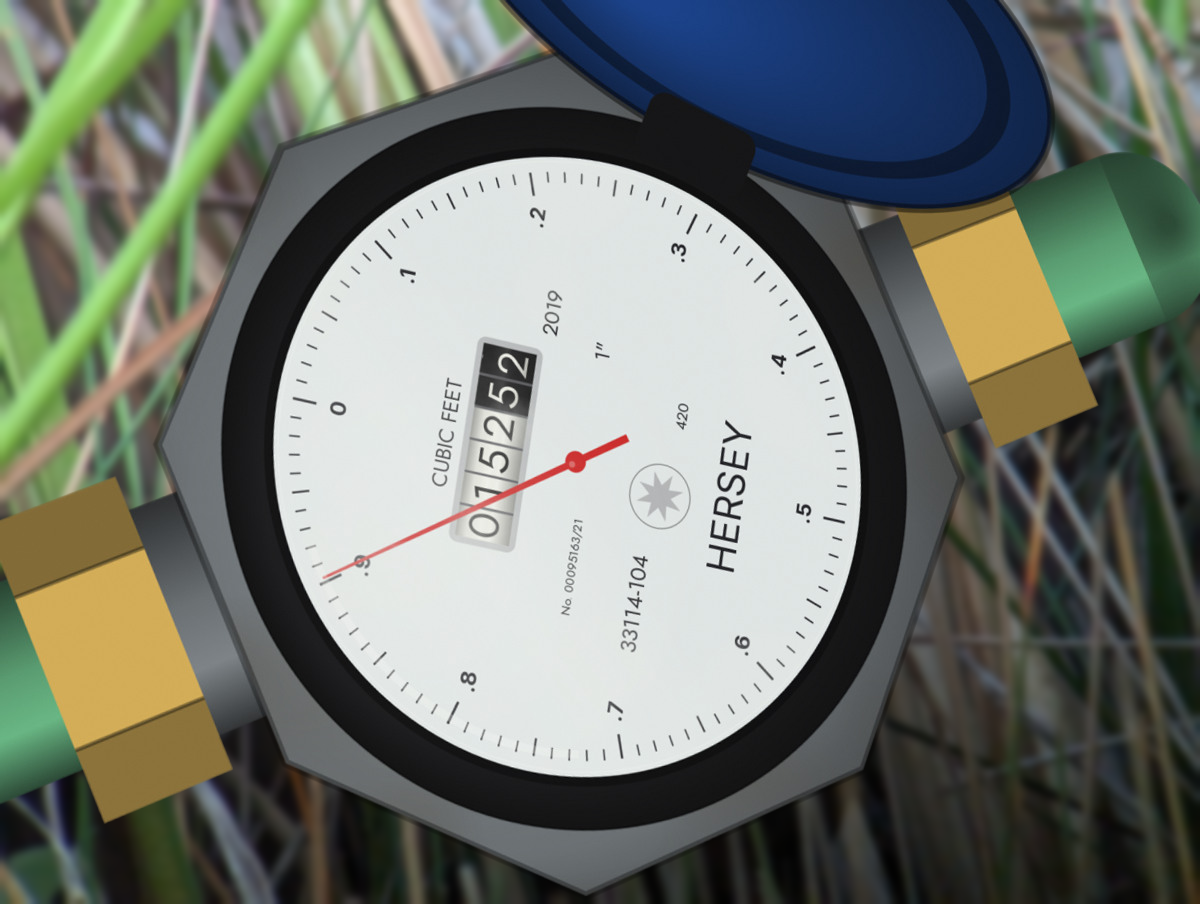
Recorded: ft³ 15251.90
